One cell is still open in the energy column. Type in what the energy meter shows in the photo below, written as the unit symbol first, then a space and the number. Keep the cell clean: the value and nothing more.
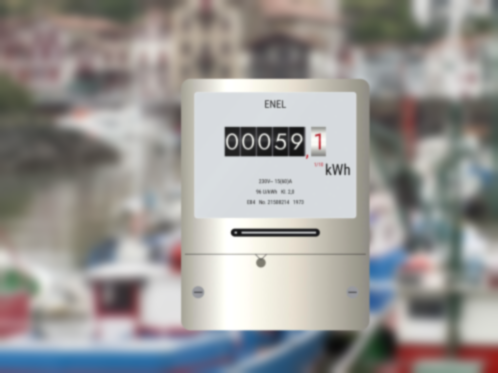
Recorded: kWh 59.1
